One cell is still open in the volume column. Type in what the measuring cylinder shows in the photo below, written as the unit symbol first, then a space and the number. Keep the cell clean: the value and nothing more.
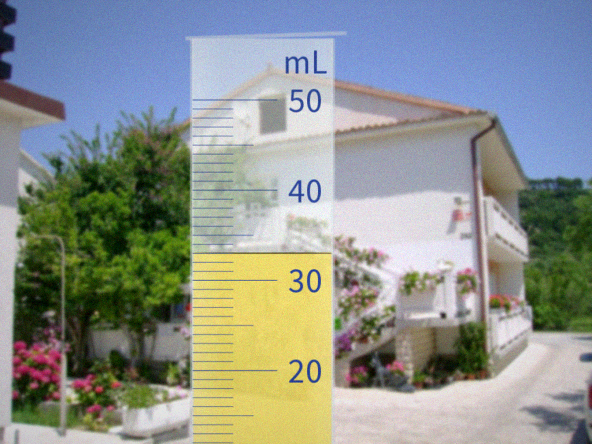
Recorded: mL 33
